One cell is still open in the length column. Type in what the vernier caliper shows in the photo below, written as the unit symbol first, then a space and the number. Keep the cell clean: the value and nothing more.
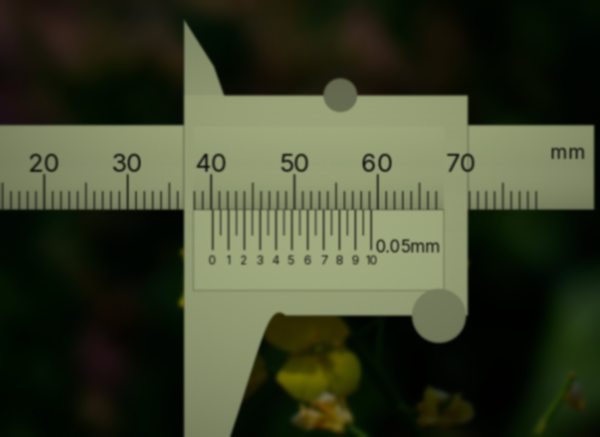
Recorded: mm 40.2
